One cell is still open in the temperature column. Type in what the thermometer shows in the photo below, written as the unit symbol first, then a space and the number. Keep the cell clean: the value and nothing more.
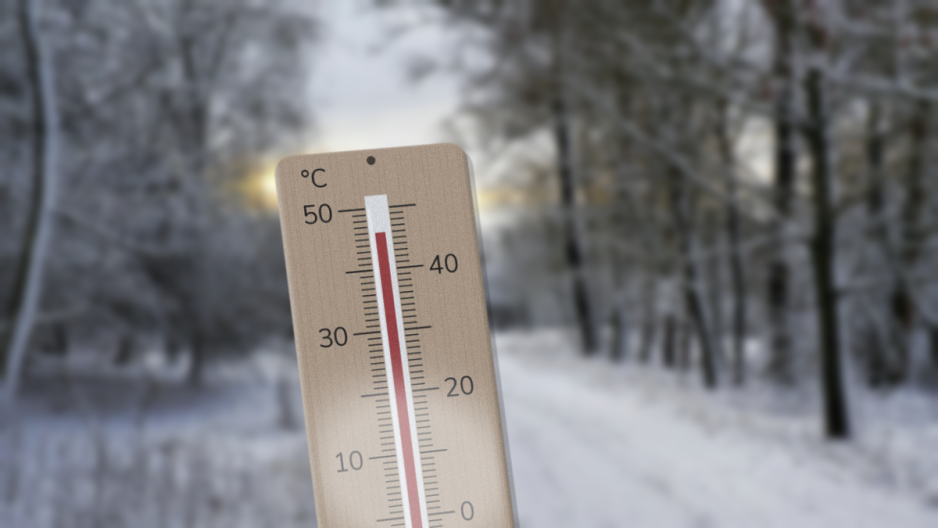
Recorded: °C 46
